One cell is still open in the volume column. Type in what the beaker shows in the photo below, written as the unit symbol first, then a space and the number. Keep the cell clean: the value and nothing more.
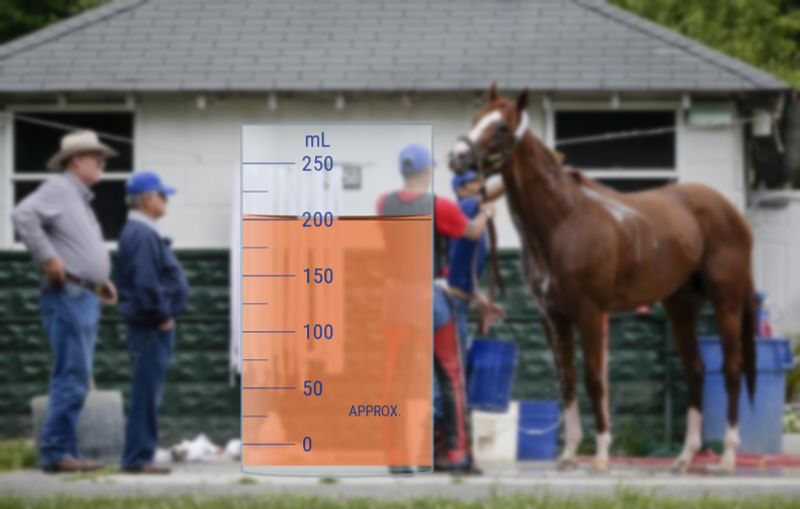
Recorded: mL 200
